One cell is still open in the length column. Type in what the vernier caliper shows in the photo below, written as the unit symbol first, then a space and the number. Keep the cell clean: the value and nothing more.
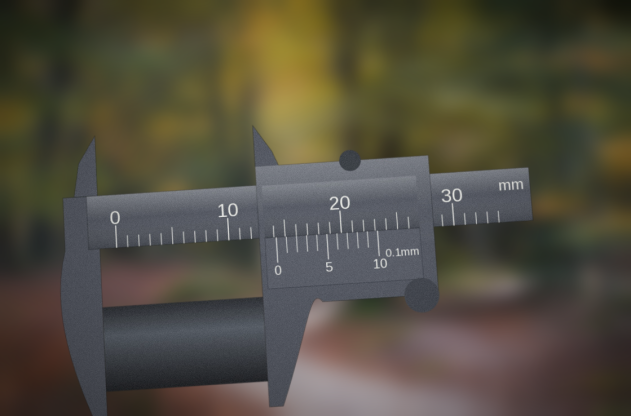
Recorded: mm 14.2
